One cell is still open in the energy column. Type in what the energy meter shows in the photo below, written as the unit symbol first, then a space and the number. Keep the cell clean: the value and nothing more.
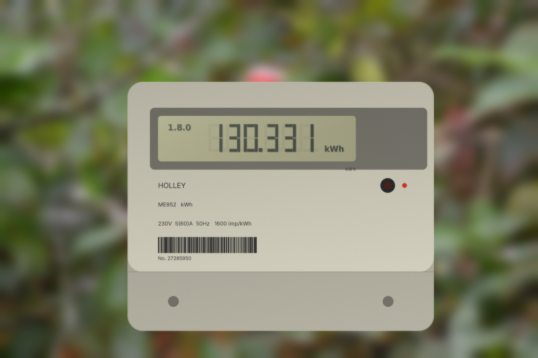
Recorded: kWh 130.331
